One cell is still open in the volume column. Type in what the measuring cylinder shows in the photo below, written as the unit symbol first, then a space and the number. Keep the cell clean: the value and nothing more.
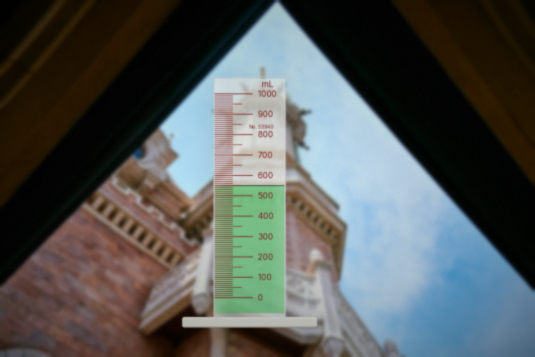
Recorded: mL 550
